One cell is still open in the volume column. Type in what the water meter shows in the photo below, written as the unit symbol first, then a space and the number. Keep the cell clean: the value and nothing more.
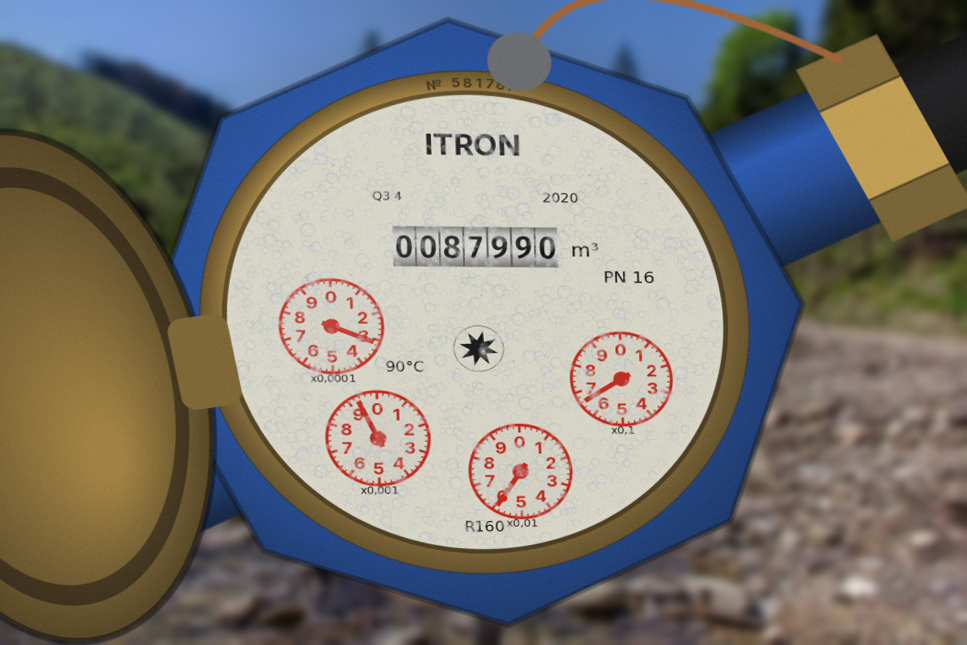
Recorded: m³ 87990.6593
